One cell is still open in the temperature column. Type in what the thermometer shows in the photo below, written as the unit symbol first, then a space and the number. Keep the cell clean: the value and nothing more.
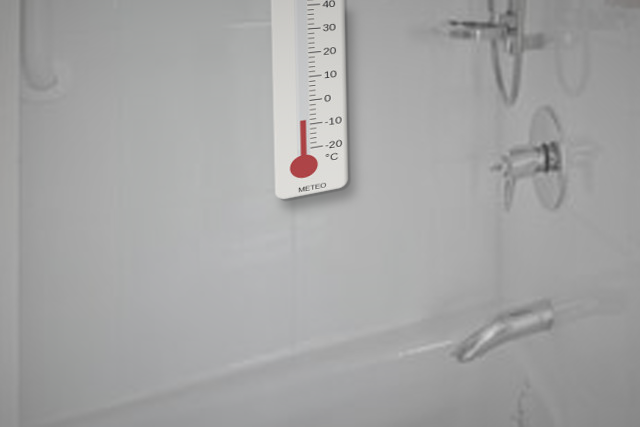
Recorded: °C -8
